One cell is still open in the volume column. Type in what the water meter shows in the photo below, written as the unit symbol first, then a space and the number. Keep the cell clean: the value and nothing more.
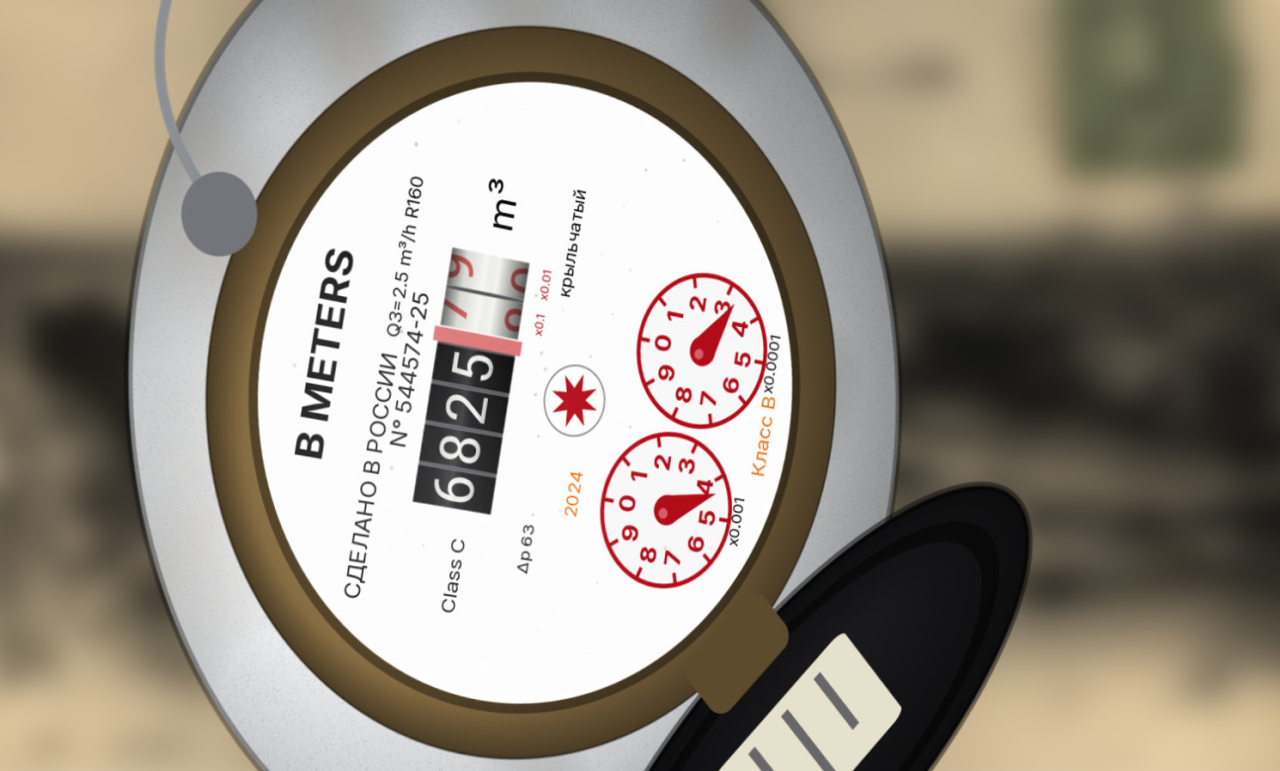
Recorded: m³ 6825.7943
